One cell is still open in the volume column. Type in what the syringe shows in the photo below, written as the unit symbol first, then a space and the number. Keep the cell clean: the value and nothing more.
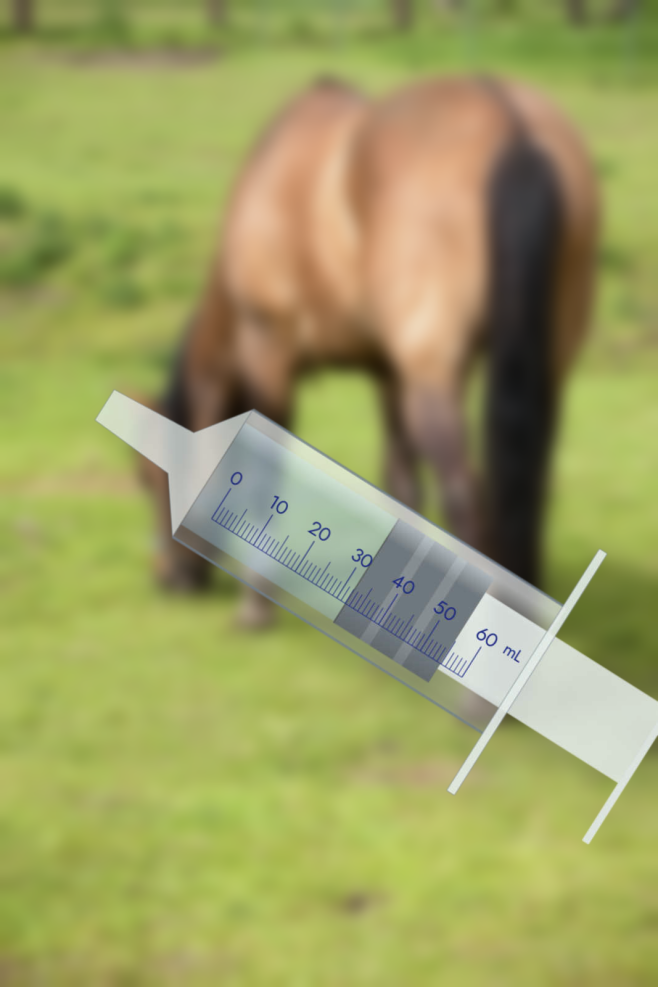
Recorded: mL 32
